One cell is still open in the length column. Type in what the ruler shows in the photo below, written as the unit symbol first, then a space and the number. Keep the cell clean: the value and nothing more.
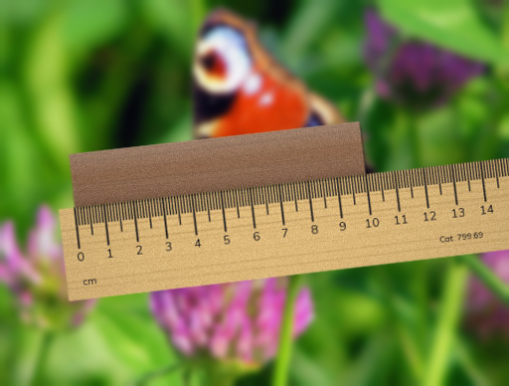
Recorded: cm 10
